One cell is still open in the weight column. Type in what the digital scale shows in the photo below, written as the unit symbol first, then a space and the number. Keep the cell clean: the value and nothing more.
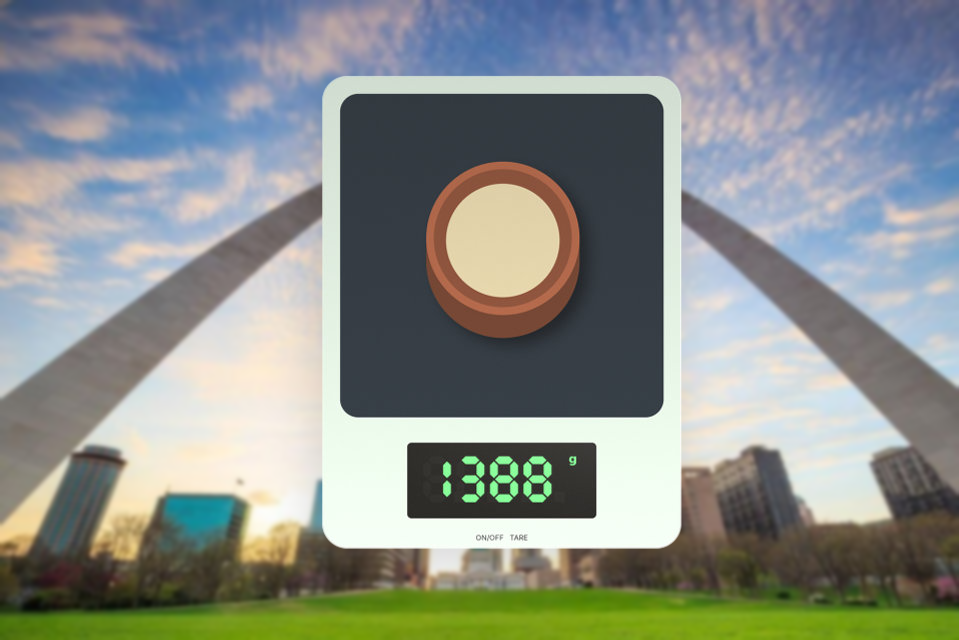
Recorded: g 1388
